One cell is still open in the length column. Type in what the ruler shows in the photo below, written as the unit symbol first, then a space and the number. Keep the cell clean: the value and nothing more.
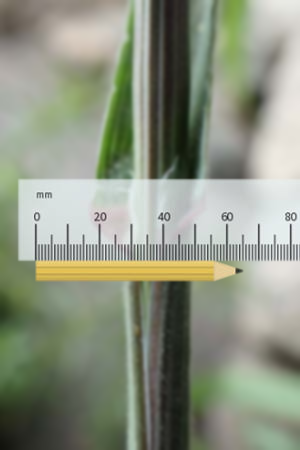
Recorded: mm 65
